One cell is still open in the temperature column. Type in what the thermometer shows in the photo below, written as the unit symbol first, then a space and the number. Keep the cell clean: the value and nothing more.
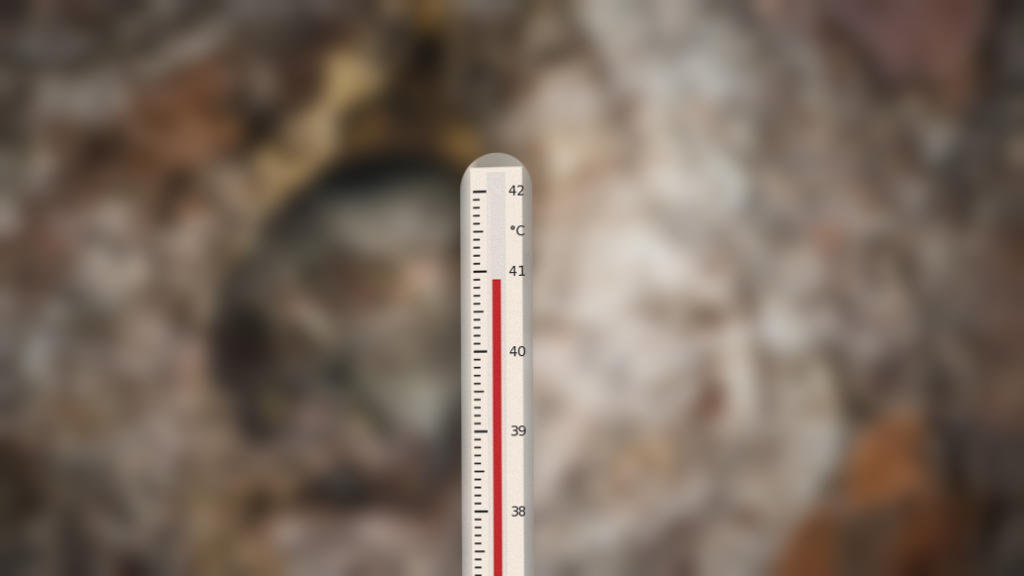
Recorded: °C 40.9
